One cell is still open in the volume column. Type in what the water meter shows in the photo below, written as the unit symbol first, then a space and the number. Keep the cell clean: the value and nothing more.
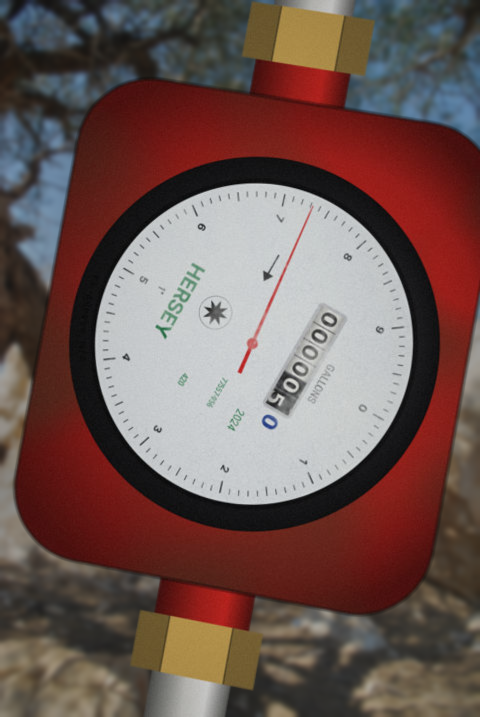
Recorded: gal 47.3
